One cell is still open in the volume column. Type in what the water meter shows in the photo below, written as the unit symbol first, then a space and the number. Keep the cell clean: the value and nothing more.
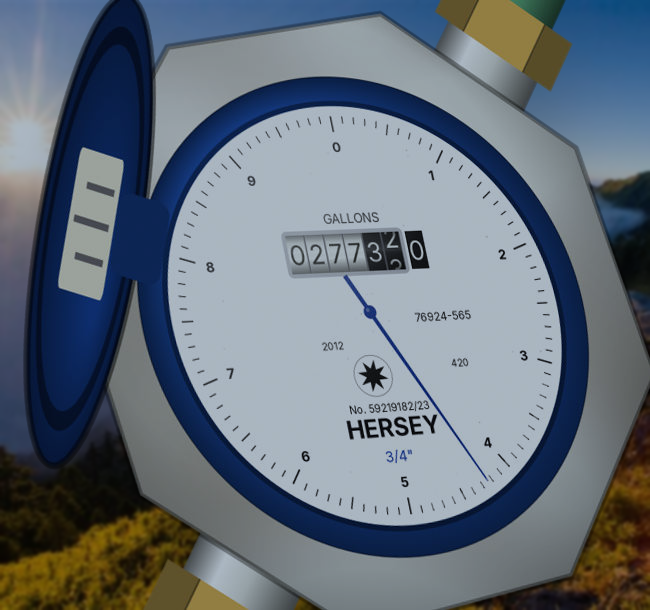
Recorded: gal 277324.2
